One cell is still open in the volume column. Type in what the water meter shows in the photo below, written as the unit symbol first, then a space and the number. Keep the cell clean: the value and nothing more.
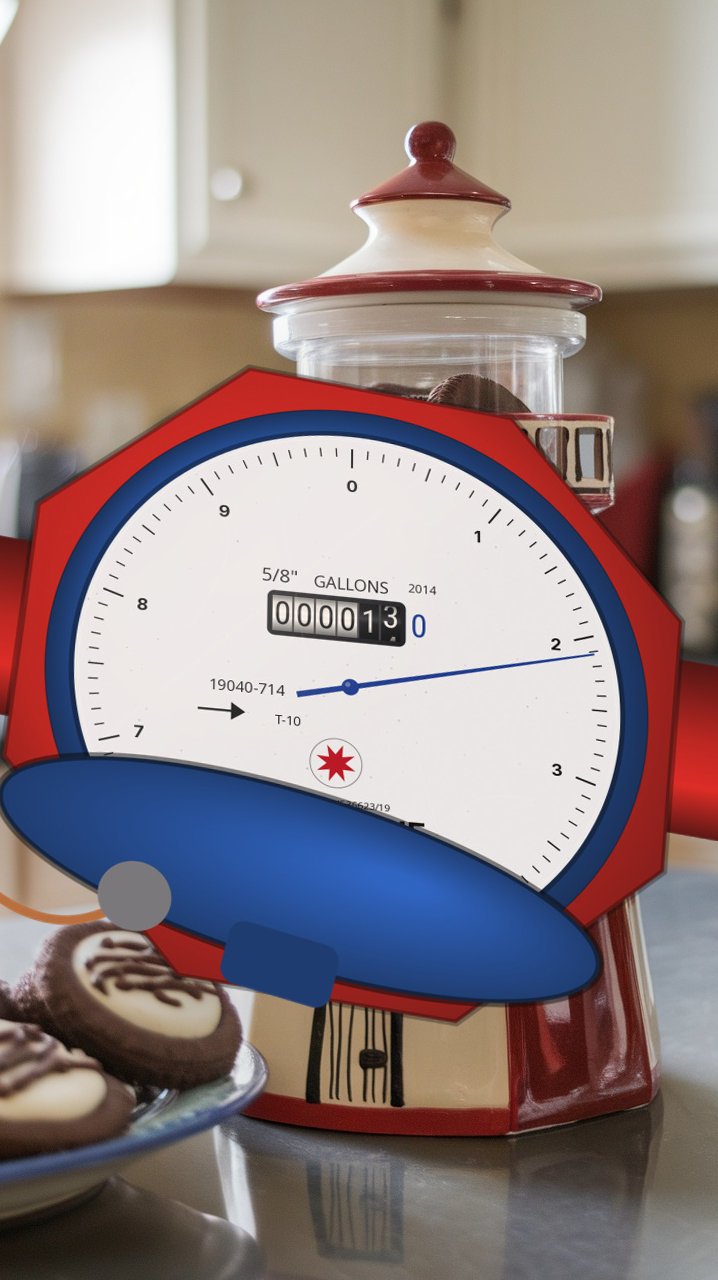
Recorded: gal 132.1
